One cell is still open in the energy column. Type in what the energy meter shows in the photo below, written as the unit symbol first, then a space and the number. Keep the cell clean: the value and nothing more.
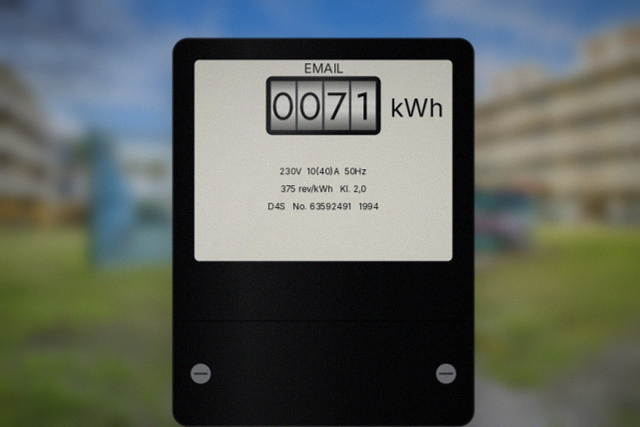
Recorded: kWh 71
